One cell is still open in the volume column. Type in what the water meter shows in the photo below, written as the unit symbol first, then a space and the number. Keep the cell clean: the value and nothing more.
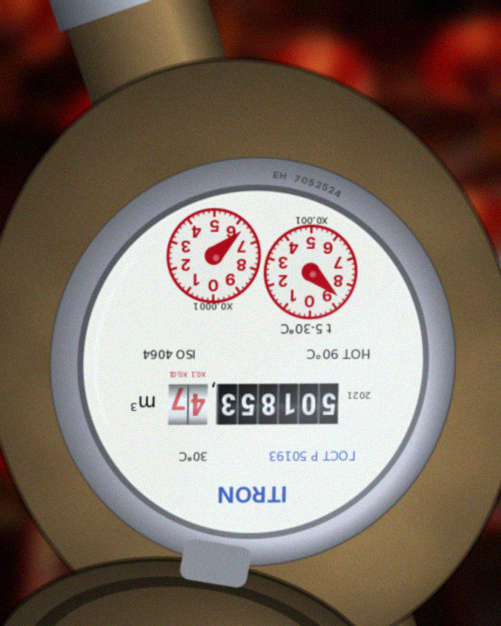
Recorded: m³ 501853.4686
